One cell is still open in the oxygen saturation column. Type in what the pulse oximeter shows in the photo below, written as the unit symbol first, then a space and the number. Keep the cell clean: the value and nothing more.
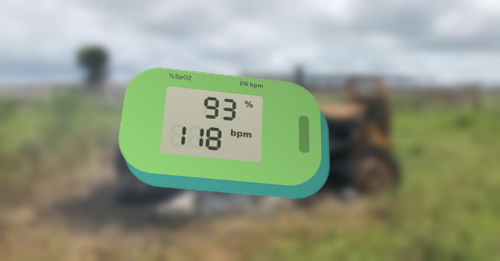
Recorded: % 93
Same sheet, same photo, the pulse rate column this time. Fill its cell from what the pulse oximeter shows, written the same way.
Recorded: bpm 118
